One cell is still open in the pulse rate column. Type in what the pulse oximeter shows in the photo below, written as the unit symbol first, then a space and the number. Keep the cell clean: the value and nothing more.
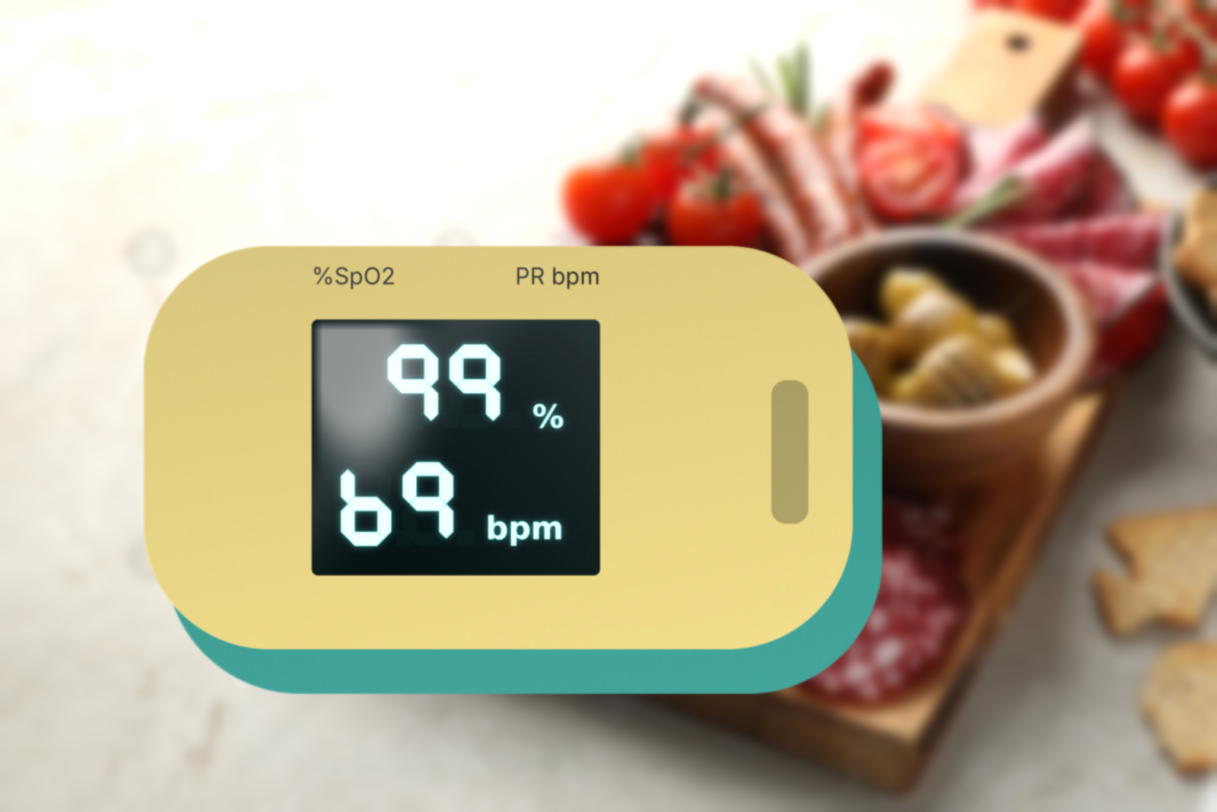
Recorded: bpm 69
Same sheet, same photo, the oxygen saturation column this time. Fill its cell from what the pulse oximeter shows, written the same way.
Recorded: % 99
